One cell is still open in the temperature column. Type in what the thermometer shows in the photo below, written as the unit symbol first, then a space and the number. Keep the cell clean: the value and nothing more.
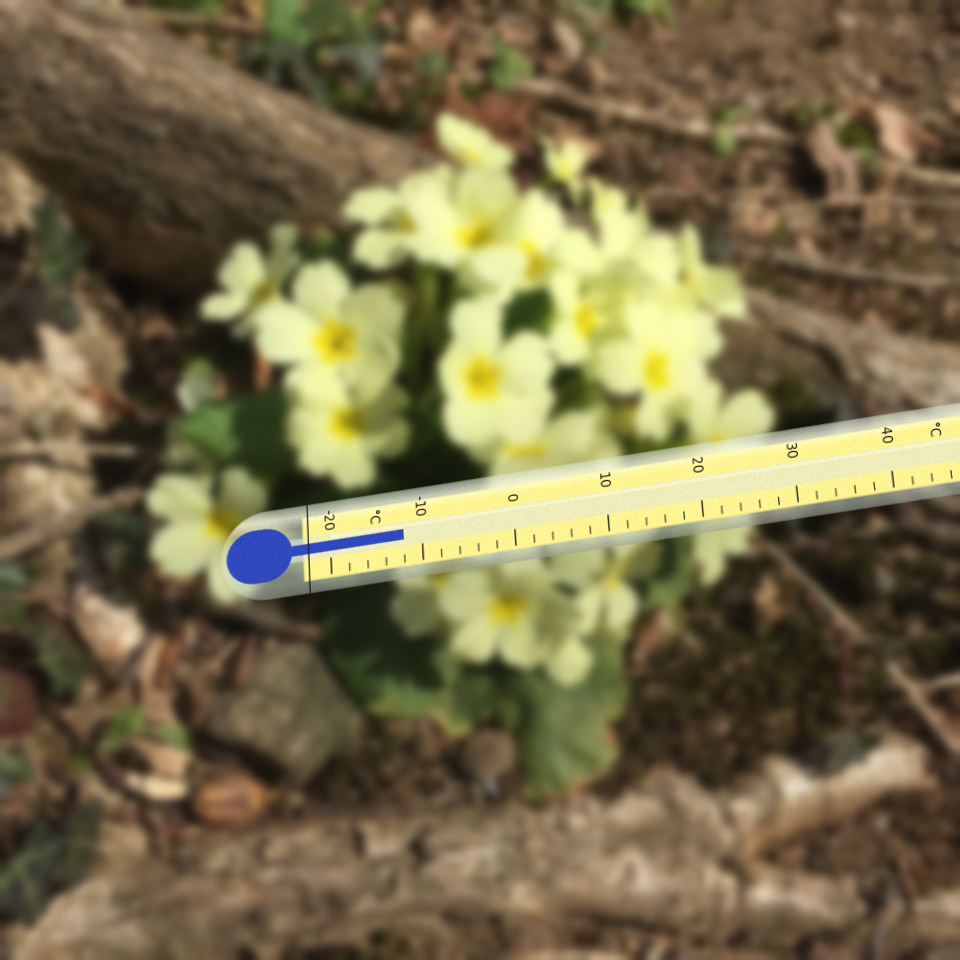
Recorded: °C -12
